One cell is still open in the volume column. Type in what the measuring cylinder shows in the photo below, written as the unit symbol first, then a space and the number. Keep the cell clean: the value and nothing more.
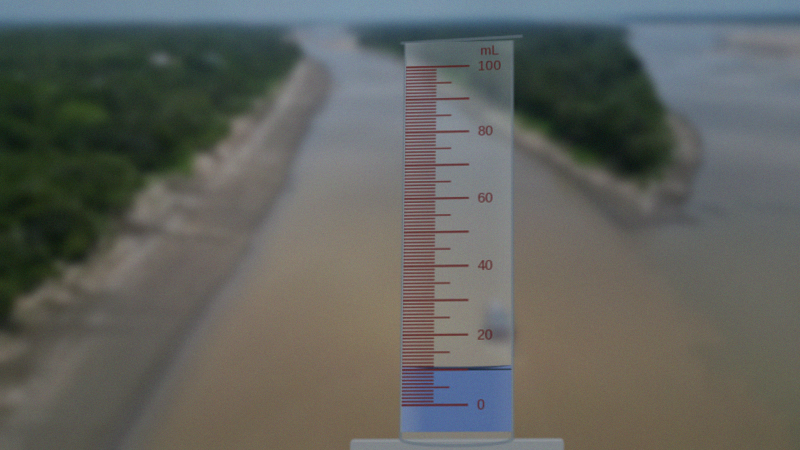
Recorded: mL 10
